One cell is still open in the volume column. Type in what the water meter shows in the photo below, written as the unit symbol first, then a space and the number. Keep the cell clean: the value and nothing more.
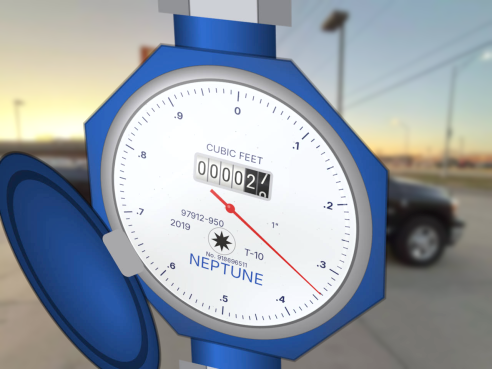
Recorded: ft³ 27.34
